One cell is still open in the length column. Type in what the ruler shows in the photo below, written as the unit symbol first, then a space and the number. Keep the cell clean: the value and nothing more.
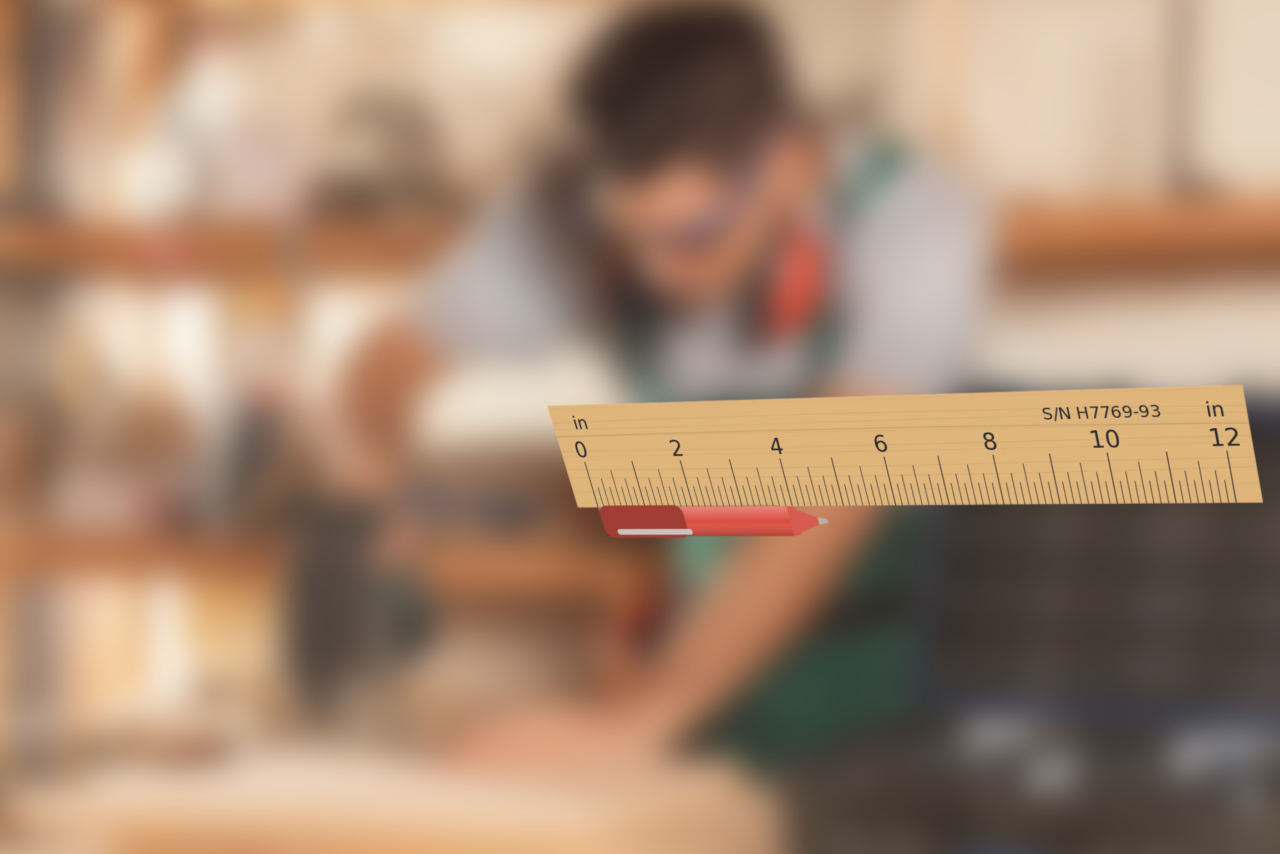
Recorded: in 4.625
